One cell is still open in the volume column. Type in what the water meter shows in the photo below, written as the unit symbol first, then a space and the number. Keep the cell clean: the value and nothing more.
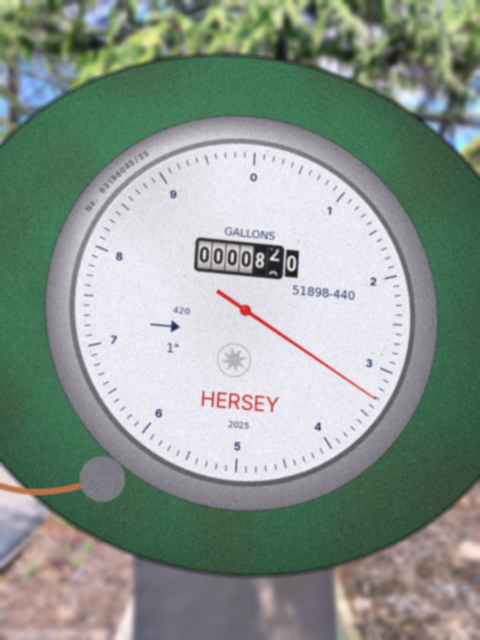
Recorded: gal 823.3
